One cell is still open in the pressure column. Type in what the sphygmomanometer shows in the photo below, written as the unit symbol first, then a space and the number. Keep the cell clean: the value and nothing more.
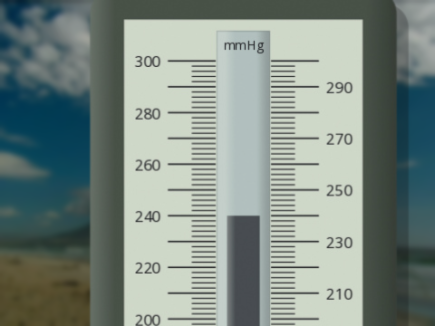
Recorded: mmHg 240
